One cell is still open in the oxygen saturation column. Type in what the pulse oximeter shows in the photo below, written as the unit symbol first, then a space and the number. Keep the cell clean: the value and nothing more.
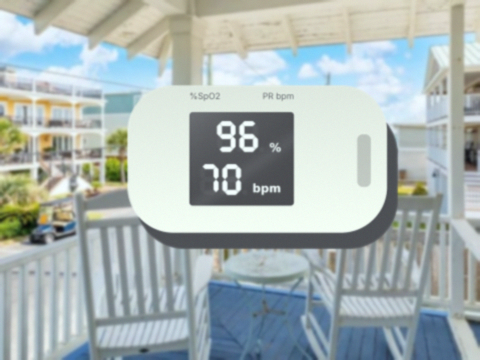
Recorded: % 96
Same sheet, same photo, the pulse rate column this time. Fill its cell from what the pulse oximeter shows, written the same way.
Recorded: bpm 70
